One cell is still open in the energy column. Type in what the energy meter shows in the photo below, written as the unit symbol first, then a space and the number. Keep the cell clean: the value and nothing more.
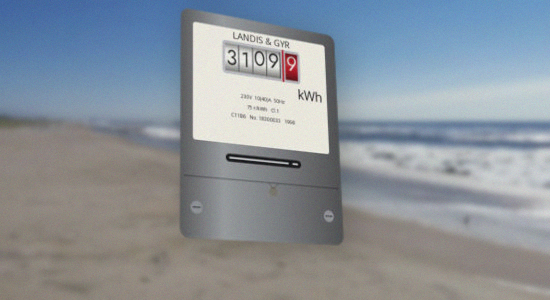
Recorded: kWh 3109.9
